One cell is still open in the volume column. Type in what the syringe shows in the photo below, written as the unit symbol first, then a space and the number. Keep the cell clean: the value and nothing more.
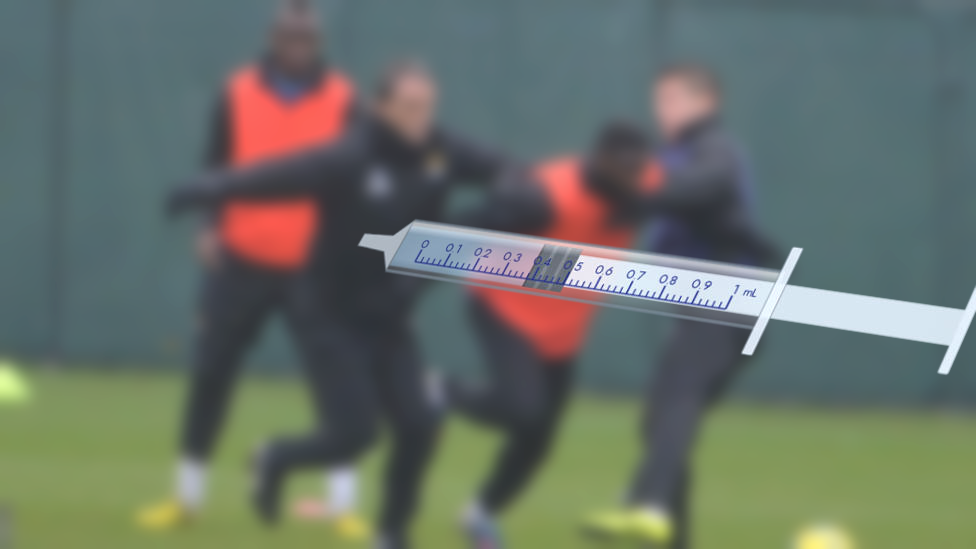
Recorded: mL 0.38
